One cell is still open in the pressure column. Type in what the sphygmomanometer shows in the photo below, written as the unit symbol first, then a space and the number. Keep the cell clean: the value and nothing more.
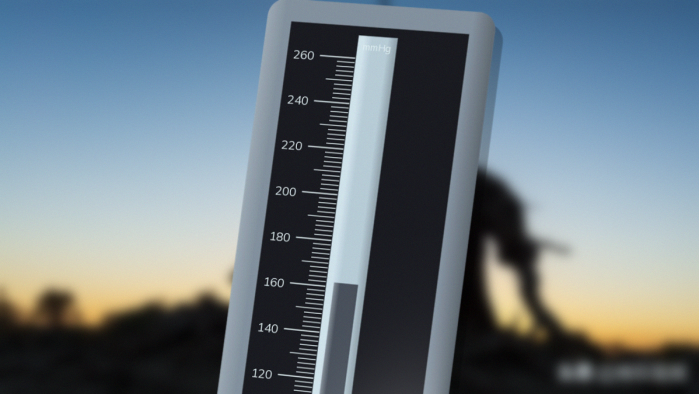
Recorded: mmHg 162
